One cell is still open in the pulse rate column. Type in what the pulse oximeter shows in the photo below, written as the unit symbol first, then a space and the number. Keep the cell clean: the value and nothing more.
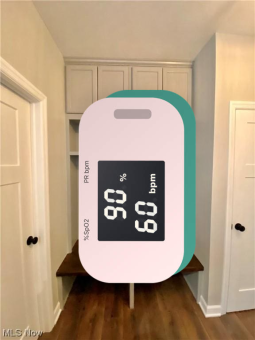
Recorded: bpm 60
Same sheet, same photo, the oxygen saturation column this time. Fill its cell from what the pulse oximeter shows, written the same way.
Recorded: % 90
